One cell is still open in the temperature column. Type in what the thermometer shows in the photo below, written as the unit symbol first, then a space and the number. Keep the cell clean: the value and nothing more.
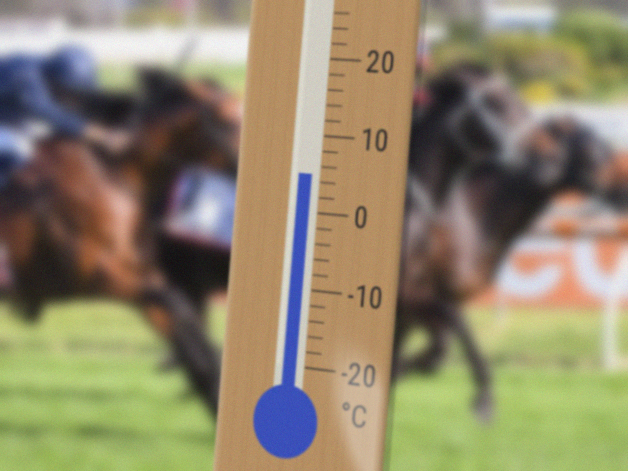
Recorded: °C 5
